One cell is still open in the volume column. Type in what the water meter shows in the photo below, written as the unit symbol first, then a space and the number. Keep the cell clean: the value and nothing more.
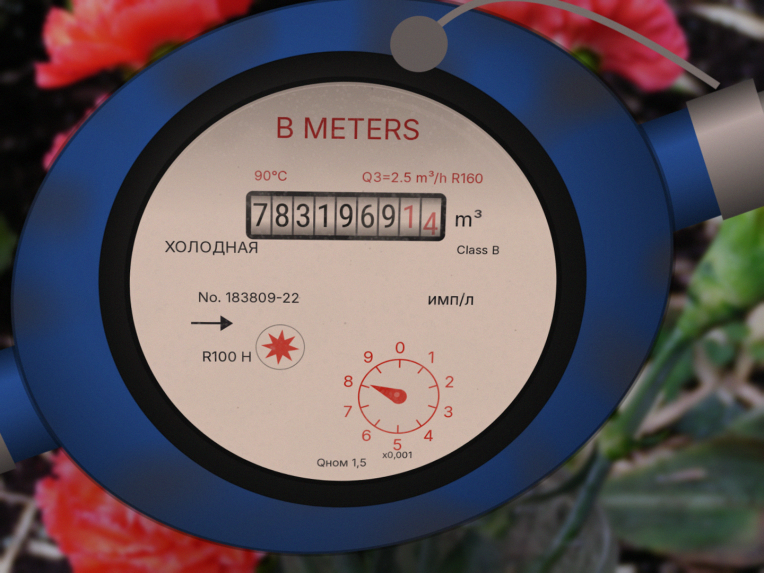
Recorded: m³ 7831969.138
